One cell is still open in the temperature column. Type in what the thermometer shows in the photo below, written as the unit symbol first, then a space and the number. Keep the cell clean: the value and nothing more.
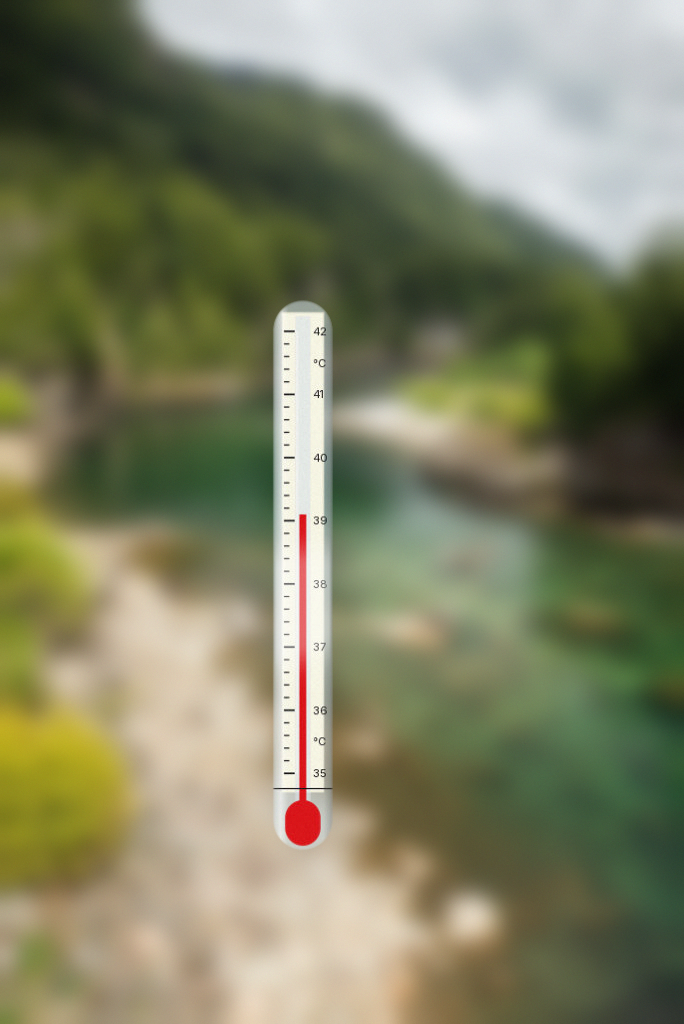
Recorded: °C 39.1
